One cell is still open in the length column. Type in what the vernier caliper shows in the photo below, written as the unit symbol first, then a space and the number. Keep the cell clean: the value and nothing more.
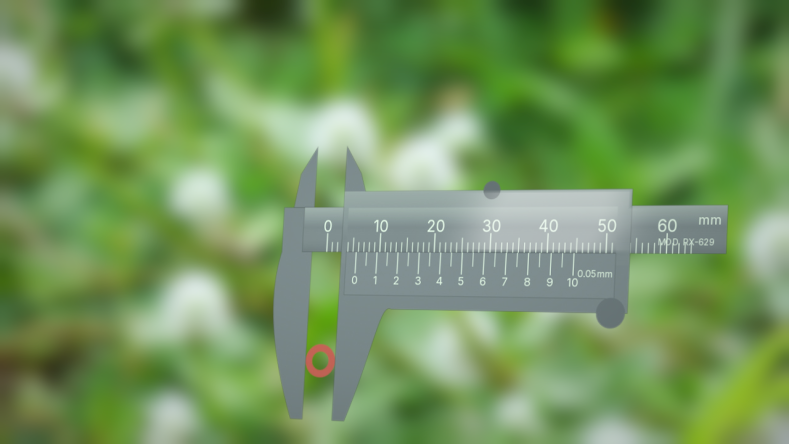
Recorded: mm 5.6
